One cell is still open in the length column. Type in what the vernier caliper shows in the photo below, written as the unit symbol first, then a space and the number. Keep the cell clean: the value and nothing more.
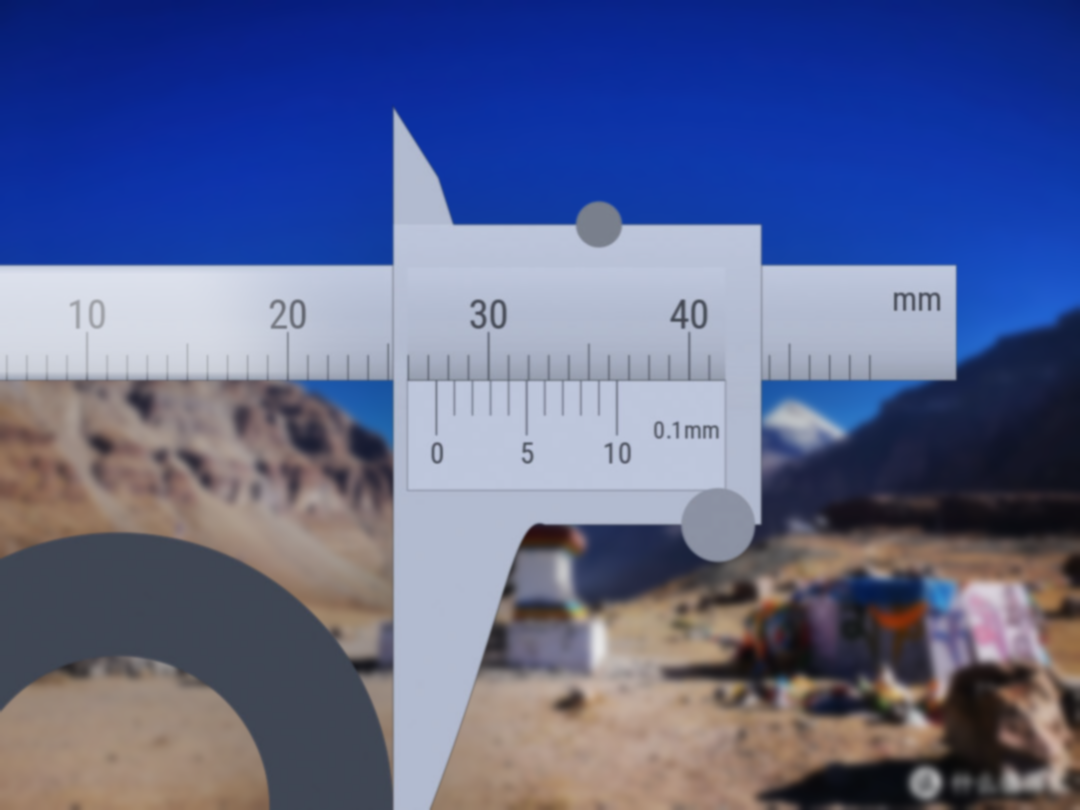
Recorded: mm 27.4
